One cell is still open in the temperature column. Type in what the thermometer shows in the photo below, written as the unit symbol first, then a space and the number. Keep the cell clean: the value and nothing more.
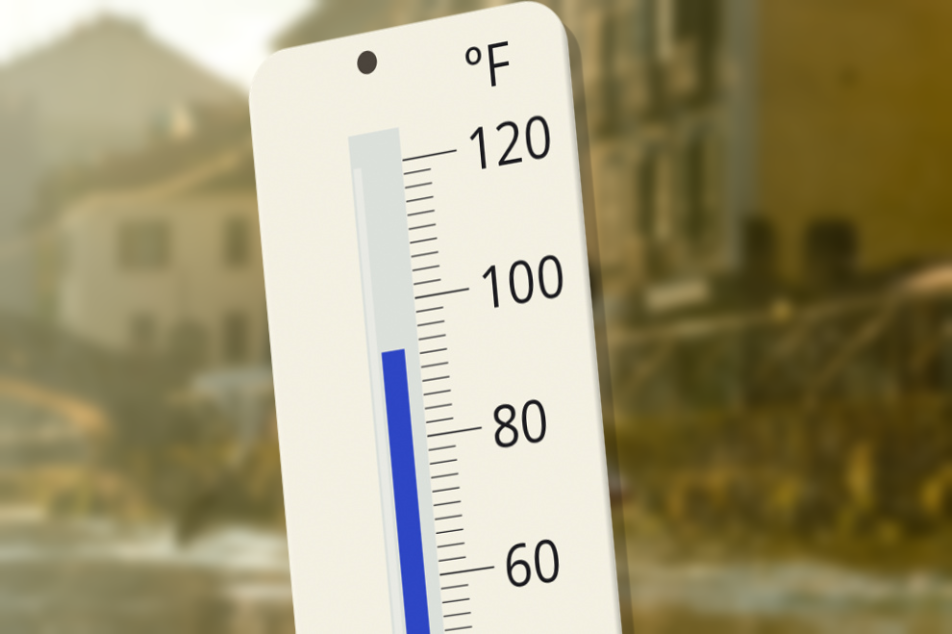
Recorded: °F 93
